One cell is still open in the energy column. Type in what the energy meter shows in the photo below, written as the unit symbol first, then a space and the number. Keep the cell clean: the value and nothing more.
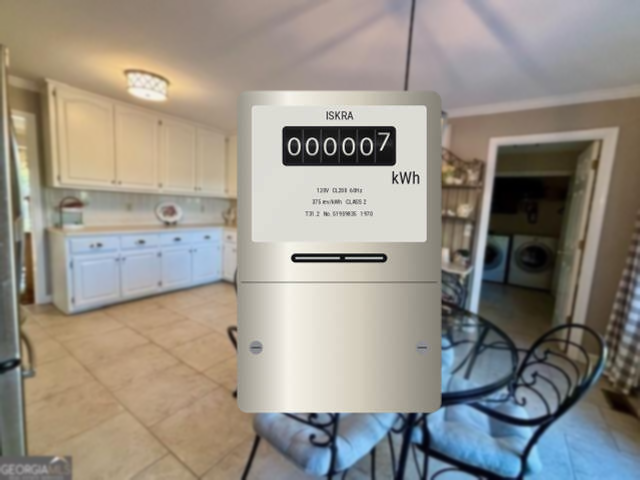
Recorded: kWh 7
